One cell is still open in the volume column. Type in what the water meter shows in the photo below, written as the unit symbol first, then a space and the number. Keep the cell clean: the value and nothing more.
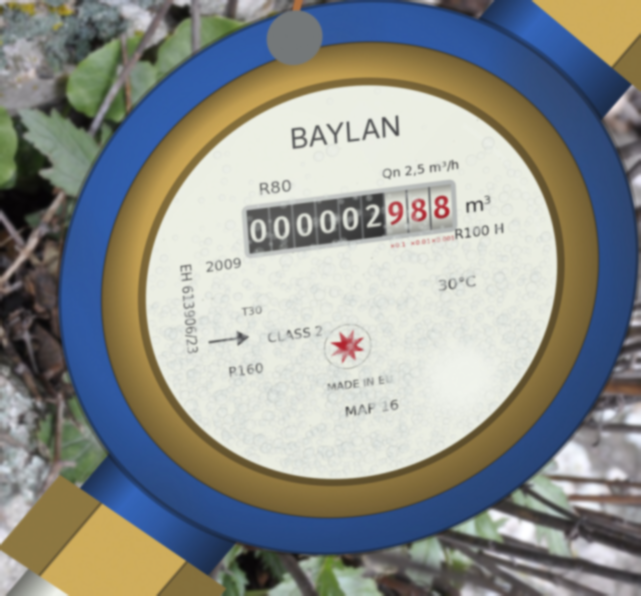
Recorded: m³ 2.988
